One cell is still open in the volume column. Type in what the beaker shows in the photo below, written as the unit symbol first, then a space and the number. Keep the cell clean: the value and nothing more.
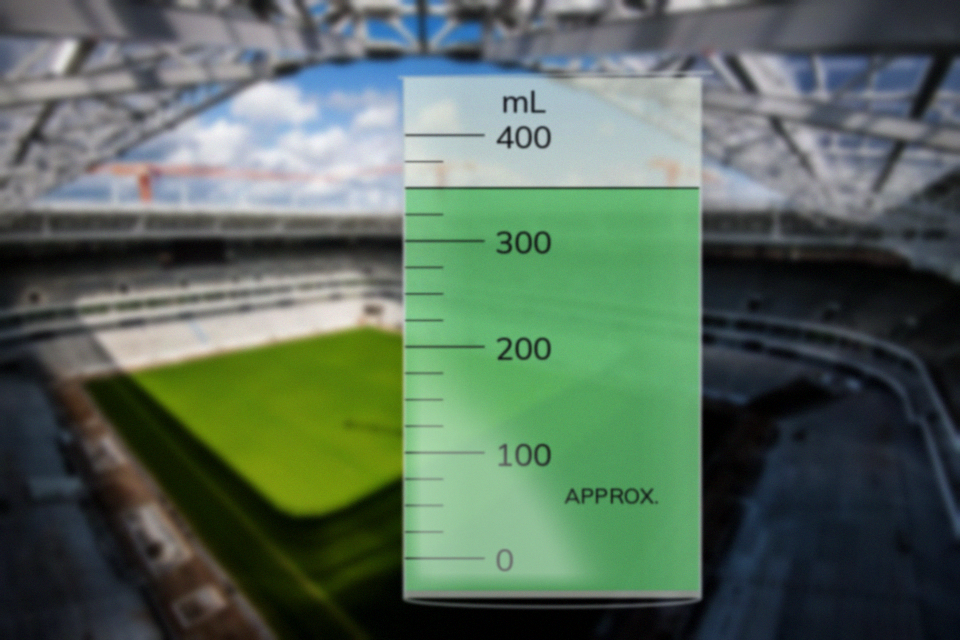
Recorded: mL 350
